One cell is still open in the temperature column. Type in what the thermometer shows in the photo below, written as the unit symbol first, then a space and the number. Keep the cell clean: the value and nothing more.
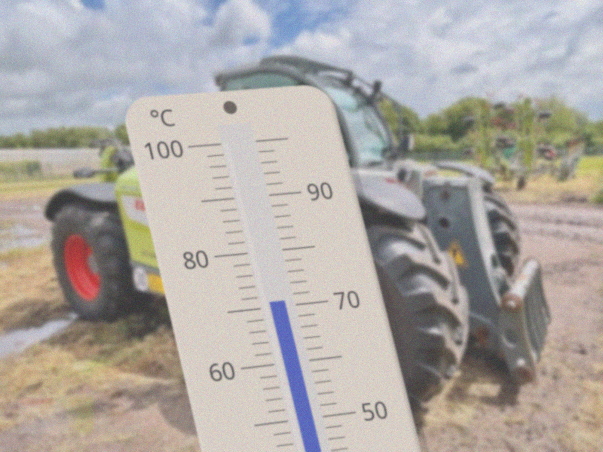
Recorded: °C 71
